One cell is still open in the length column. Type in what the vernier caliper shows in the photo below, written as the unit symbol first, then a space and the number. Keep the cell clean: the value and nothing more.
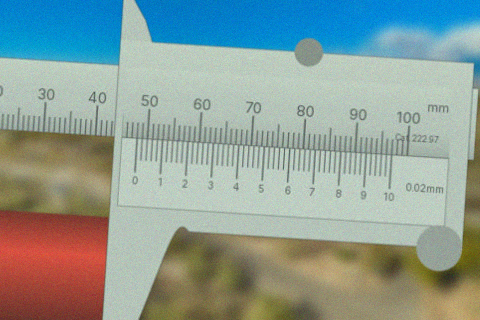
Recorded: mm 48.0
